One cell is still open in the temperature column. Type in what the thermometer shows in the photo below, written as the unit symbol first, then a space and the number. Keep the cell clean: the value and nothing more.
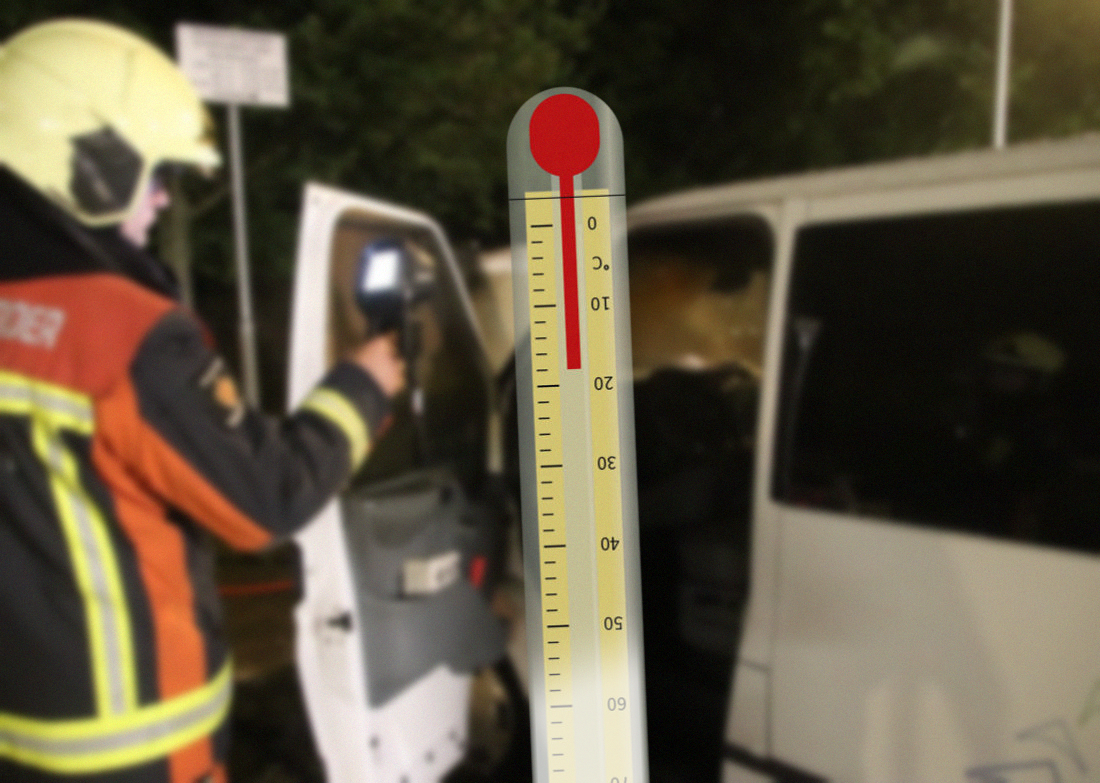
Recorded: °C 18
